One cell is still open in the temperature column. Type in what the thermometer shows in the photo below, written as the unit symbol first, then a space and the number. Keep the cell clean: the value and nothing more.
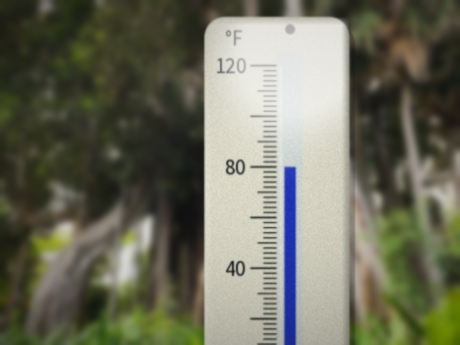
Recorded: °F 80
